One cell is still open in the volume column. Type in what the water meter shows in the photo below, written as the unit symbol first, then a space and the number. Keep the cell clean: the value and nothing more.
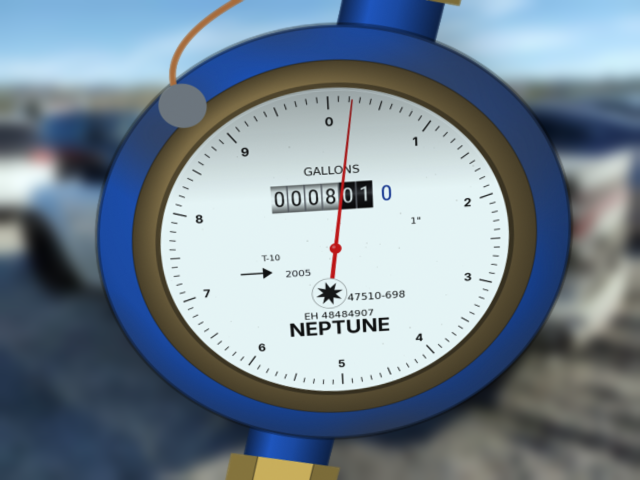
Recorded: gal 8010.2
